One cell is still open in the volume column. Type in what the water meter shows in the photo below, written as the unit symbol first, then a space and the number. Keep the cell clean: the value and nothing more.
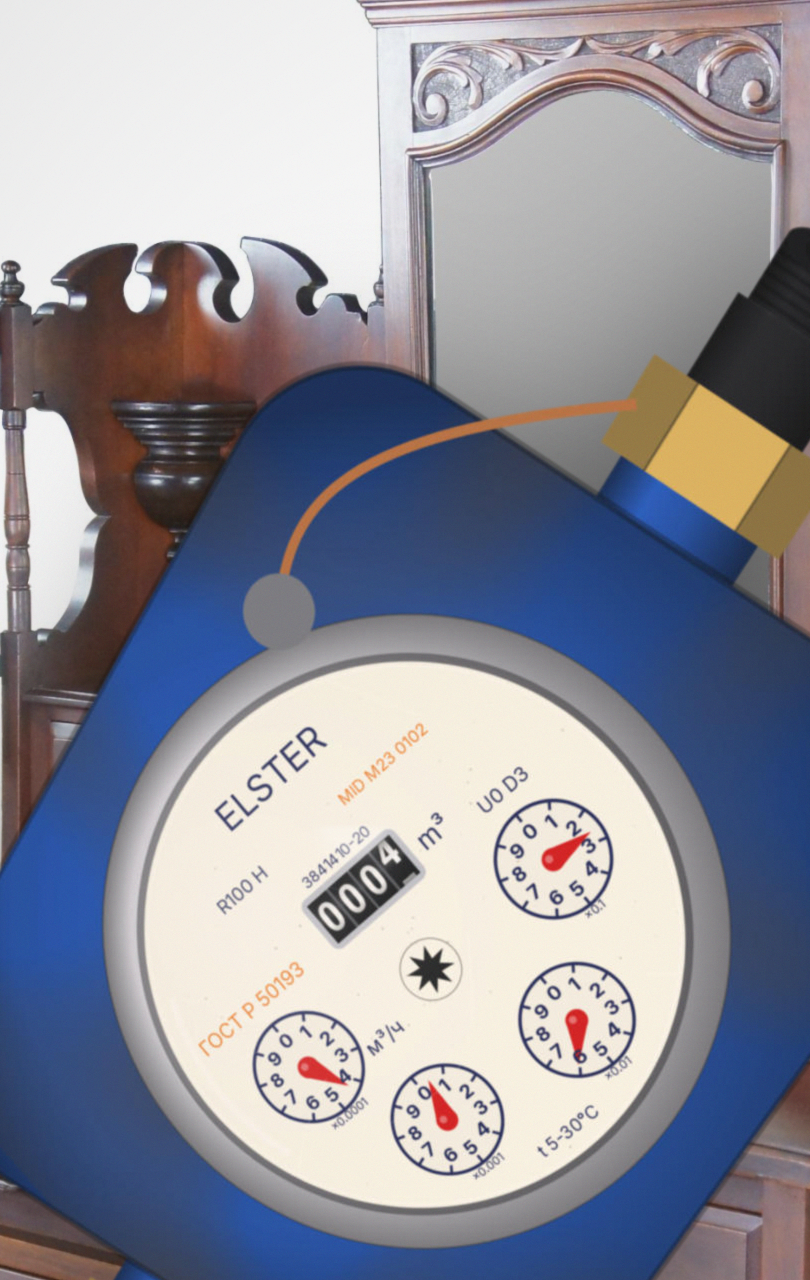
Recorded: m³ 4.2604
